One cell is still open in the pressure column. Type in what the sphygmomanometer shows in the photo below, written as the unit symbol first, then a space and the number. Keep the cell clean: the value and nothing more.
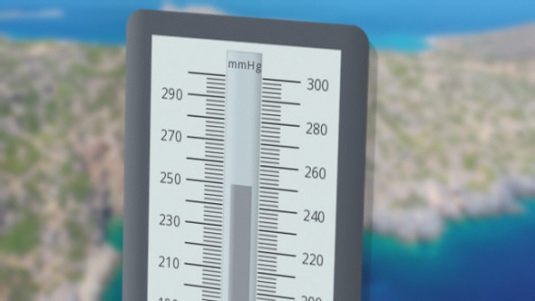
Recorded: mmHg 250
